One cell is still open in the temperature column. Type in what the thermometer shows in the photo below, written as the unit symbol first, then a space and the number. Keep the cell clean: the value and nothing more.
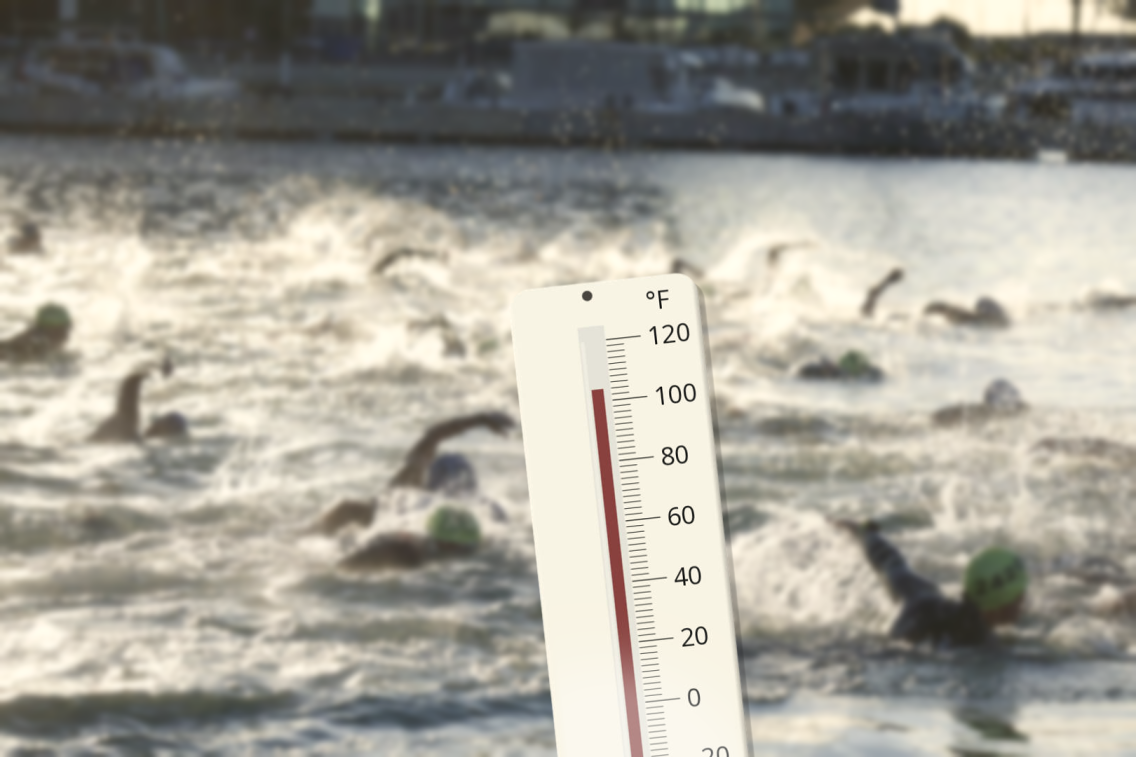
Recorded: °F 104
